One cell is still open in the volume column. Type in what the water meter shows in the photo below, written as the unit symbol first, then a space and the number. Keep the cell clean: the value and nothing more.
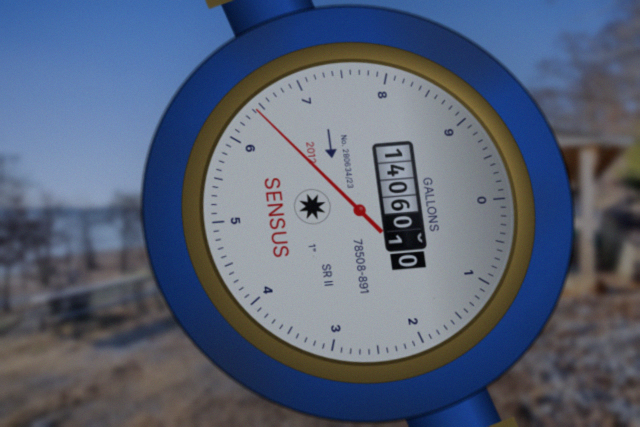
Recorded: gal 1406006.4
